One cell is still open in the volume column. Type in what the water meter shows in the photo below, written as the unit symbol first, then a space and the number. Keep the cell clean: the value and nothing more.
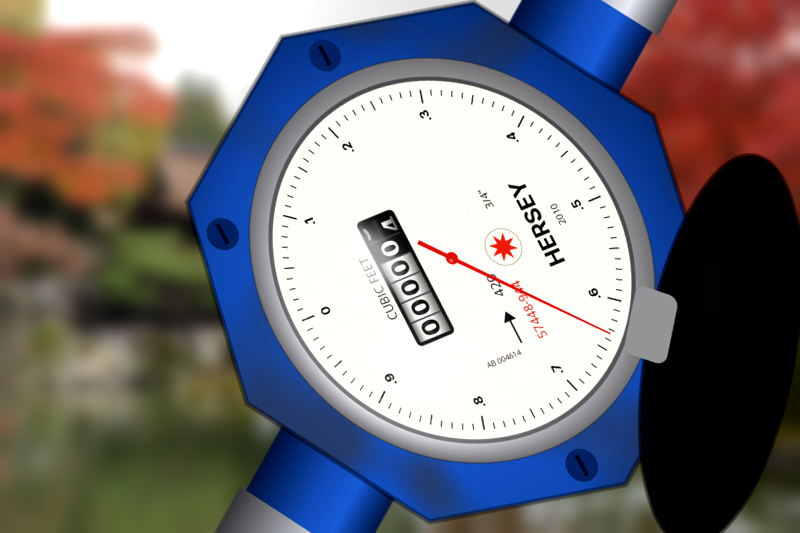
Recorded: ft³ 3.63
